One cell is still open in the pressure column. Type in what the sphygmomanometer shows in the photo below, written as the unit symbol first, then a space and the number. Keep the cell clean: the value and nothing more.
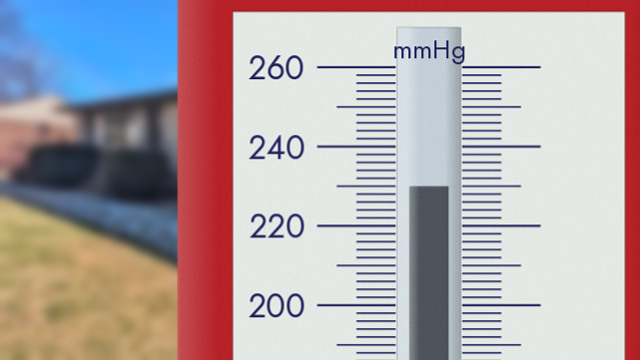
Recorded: mmHg 230
